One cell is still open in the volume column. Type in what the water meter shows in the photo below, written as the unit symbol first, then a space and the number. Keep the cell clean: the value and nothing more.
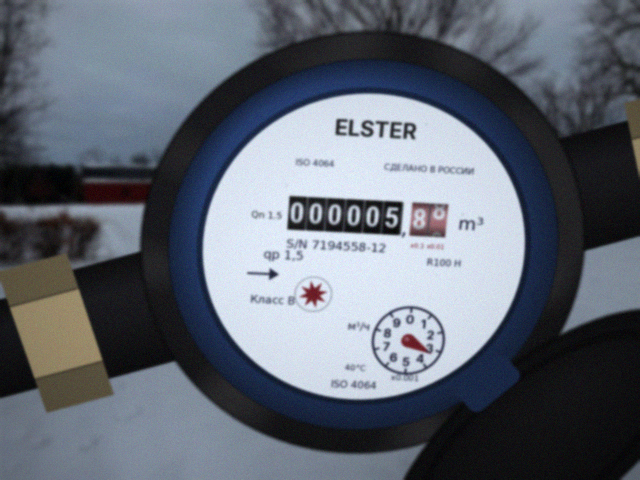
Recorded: m³ 5.883
